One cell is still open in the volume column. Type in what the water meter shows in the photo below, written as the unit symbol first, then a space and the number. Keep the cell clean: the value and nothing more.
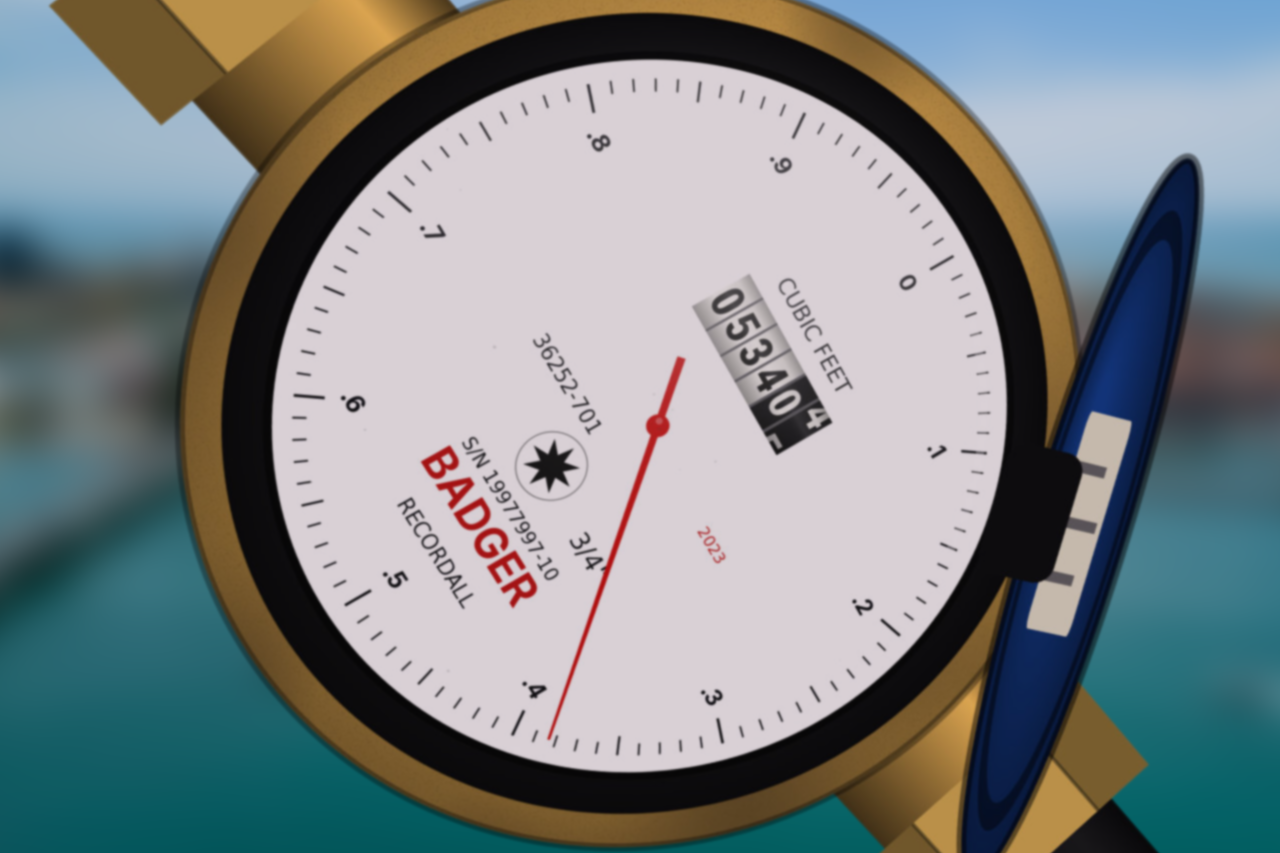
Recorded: ft³ 53404.38
